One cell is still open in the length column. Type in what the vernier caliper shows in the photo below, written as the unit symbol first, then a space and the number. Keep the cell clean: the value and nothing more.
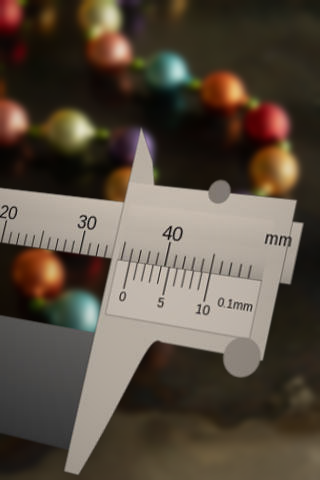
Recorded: mm 36.0
